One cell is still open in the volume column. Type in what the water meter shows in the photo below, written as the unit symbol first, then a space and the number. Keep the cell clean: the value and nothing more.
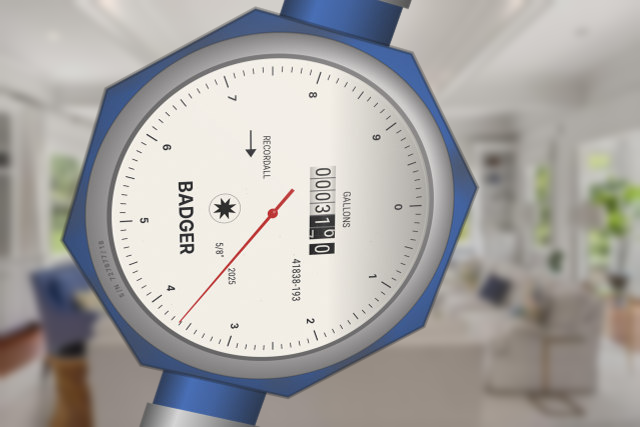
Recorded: gal 3163.6
